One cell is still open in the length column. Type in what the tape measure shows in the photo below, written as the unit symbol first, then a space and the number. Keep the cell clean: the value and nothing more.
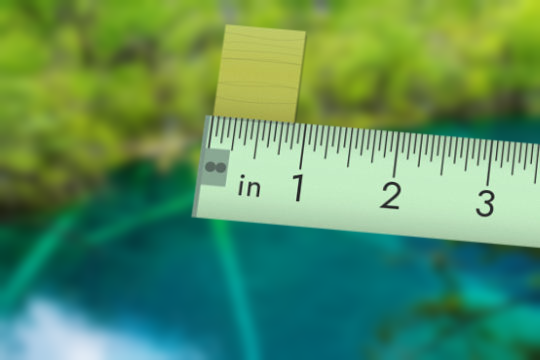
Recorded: in 0.875
